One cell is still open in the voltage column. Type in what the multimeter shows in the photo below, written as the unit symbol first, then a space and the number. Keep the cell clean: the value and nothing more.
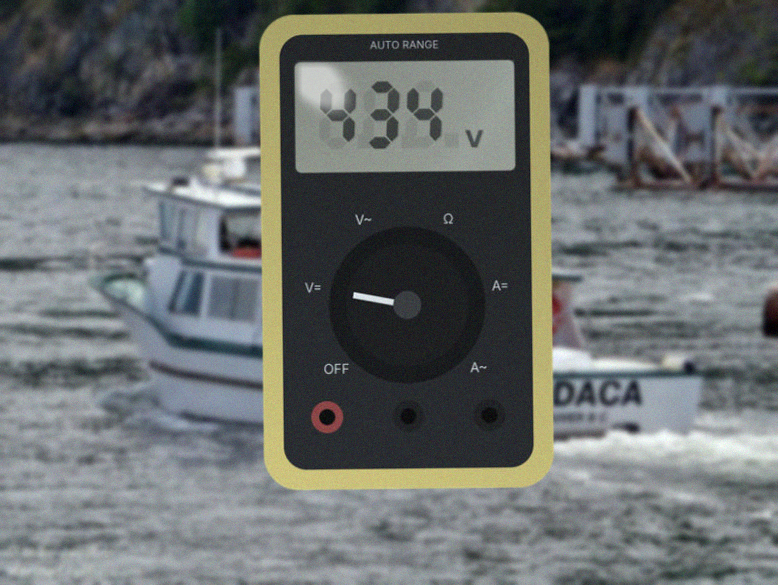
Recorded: V 434
